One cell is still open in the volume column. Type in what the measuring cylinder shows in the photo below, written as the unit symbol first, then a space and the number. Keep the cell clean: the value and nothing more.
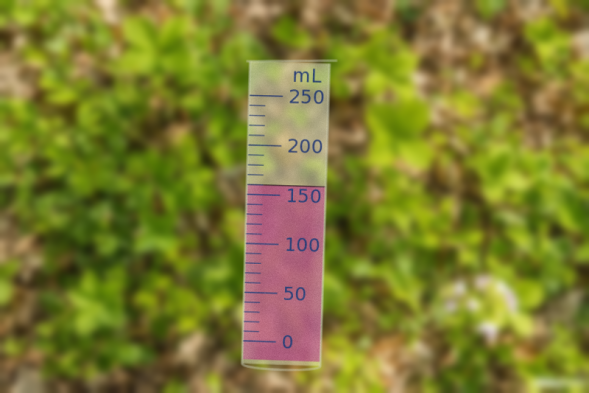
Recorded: mL 160
